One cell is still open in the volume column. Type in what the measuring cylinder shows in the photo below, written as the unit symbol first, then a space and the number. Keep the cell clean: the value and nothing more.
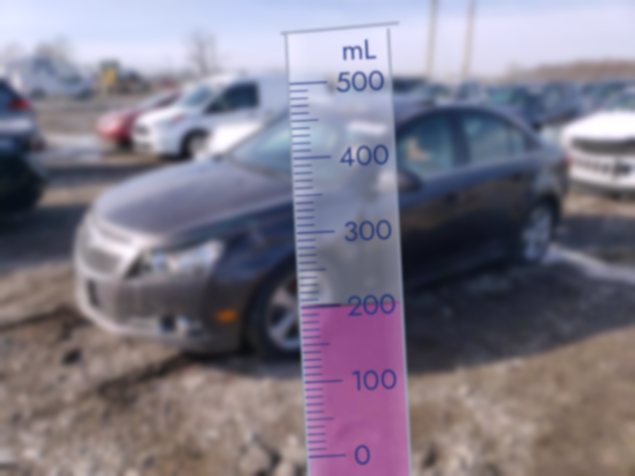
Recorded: mL 200
